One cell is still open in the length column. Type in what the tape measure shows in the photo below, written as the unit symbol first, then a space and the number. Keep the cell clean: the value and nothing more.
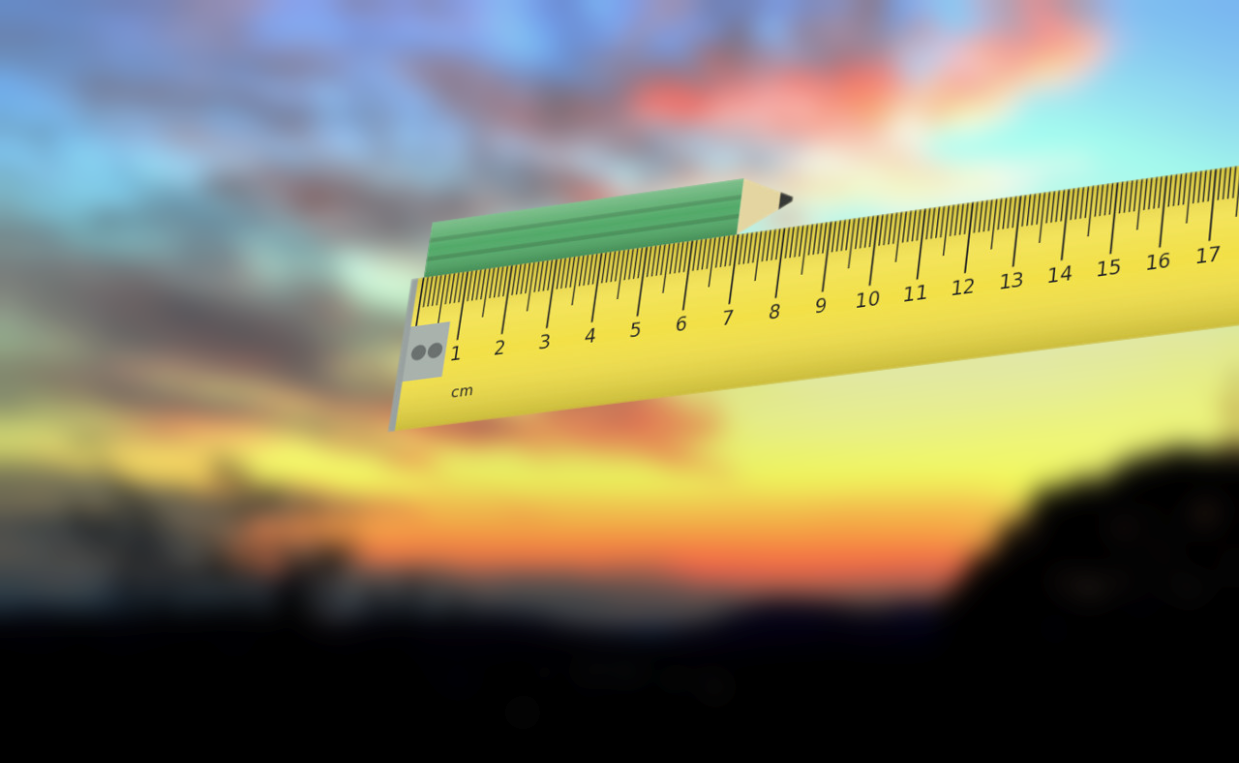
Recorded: cm 8.1
